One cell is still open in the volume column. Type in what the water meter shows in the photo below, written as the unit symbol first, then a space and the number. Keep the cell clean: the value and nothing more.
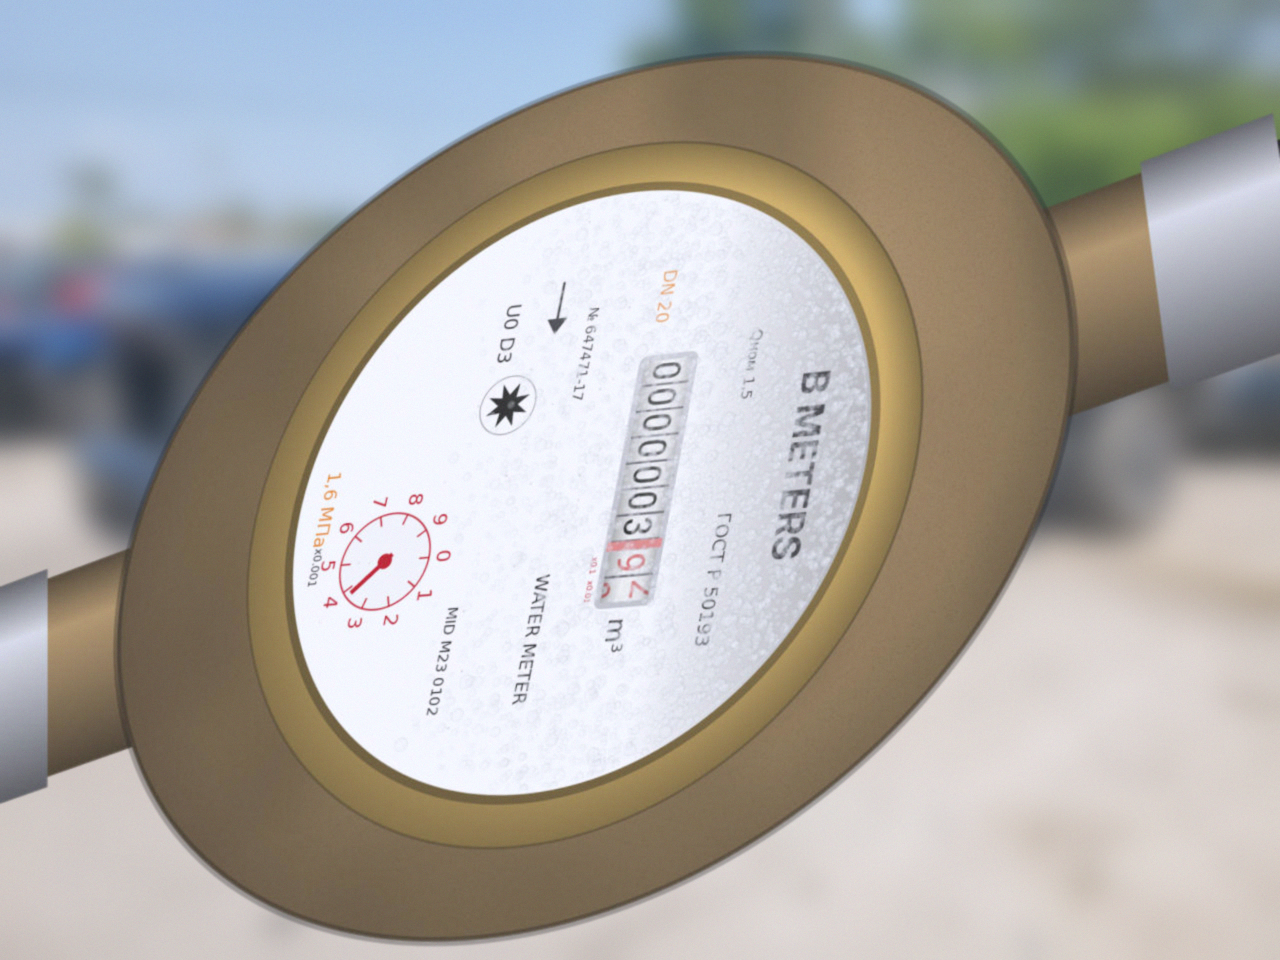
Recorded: m³ 3.923
